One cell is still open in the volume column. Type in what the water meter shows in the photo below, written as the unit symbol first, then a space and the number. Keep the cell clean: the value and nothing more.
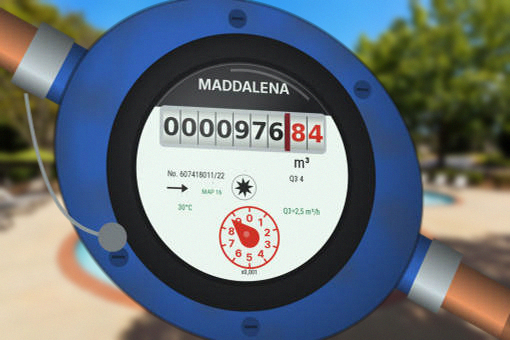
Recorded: m³ 976.848
